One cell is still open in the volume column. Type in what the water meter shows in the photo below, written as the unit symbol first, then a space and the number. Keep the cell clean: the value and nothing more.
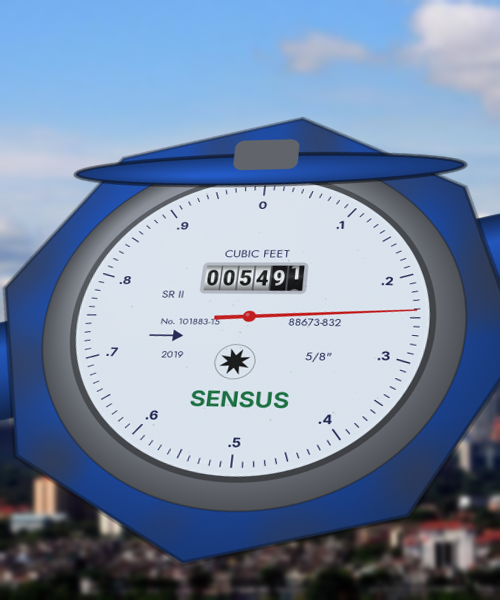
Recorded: ft³ 5491.24
